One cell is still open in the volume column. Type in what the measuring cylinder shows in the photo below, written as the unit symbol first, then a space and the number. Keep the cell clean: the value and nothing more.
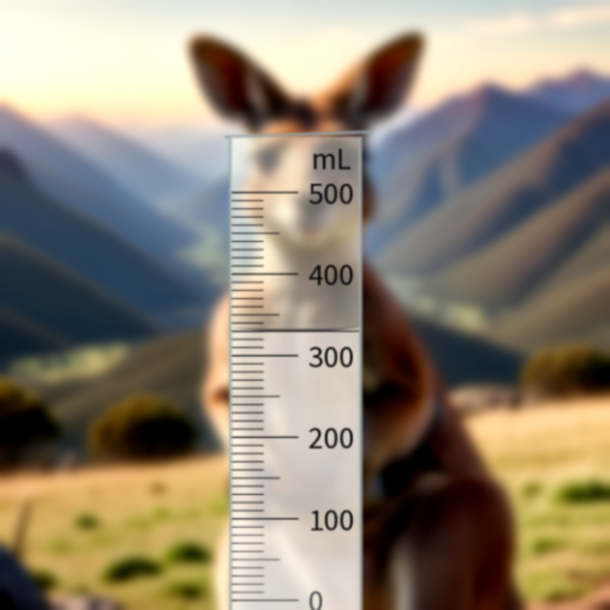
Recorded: mL 330
